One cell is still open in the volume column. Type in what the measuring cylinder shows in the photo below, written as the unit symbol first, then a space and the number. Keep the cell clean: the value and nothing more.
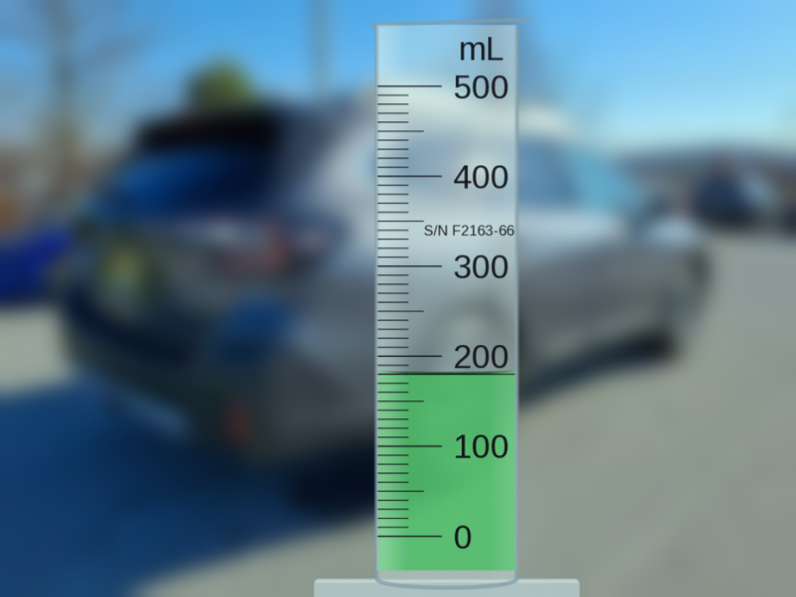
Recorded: mL 180
